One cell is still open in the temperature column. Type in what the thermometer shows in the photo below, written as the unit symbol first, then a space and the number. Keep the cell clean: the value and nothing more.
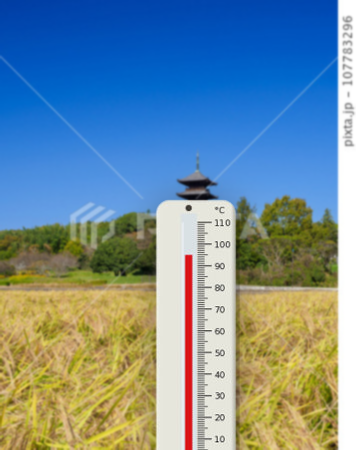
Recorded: °C 95
